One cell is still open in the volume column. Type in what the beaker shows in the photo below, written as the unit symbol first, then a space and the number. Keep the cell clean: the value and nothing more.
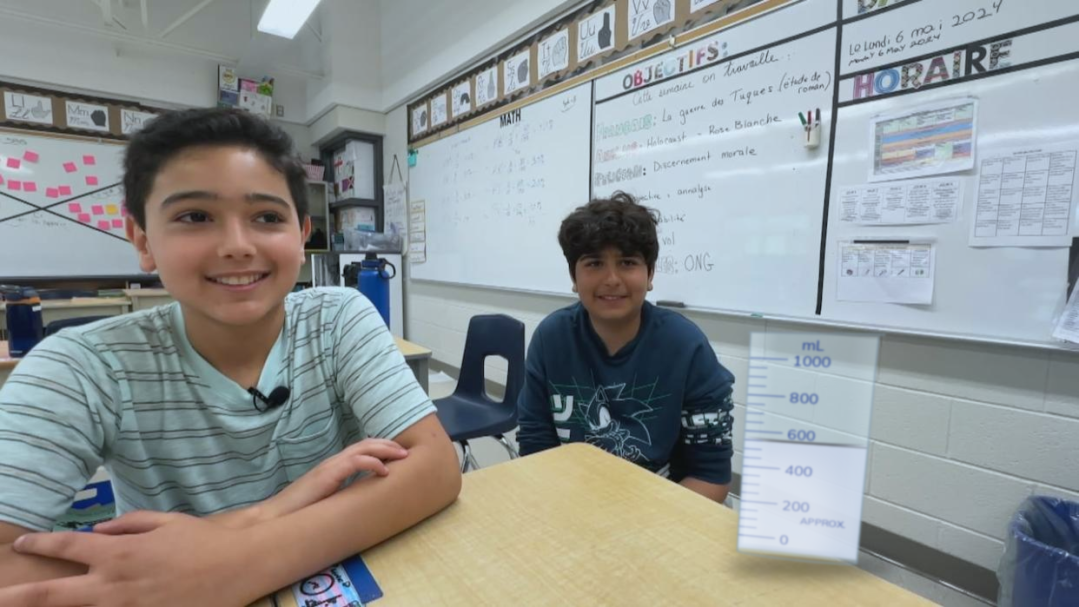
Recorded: mL 550
